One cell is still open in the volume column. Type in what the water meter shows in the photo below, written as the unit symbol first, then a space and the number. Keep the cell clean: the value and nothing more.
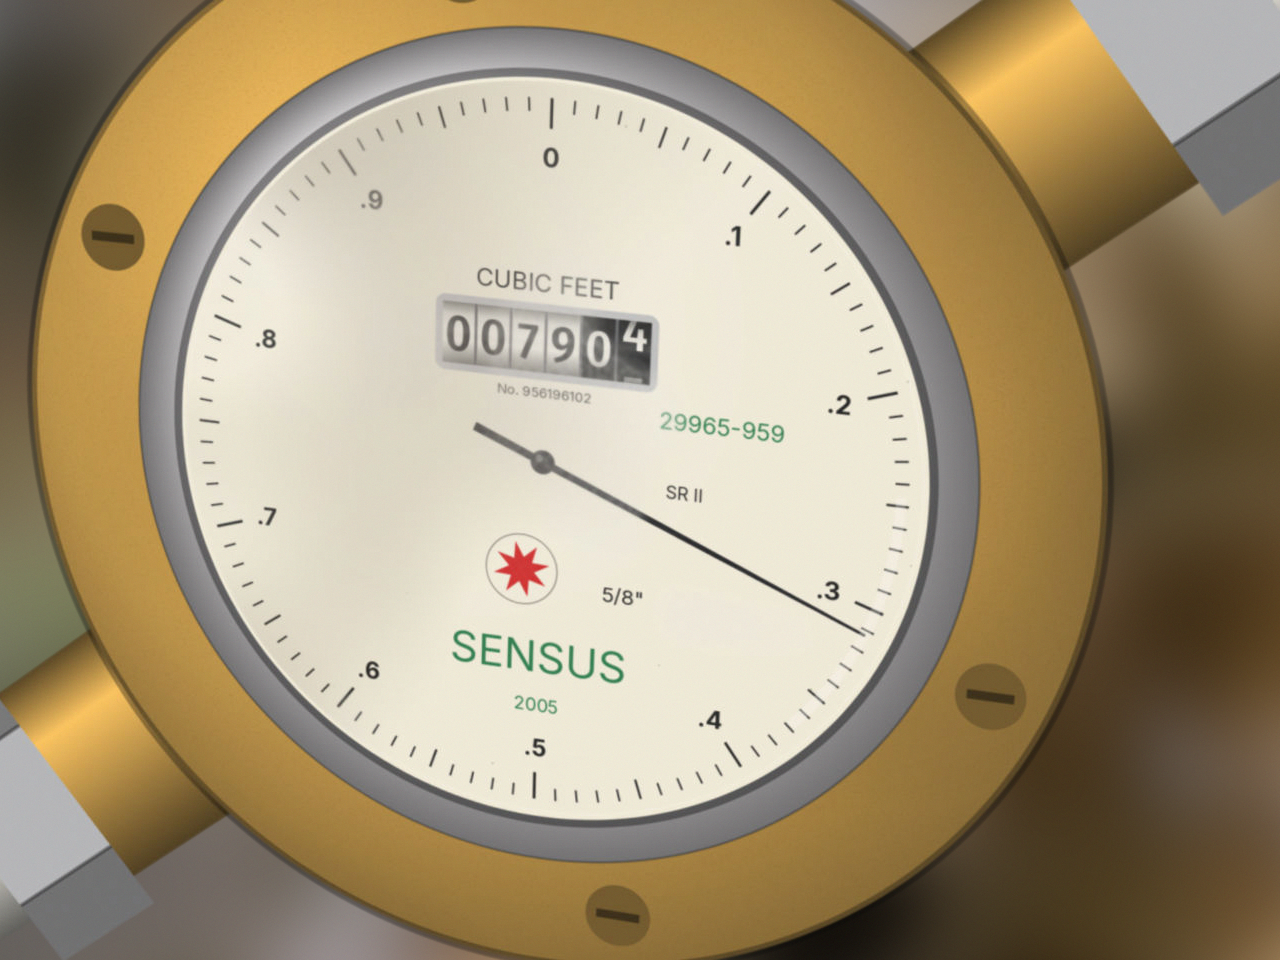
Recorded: ft³ 7904.31
